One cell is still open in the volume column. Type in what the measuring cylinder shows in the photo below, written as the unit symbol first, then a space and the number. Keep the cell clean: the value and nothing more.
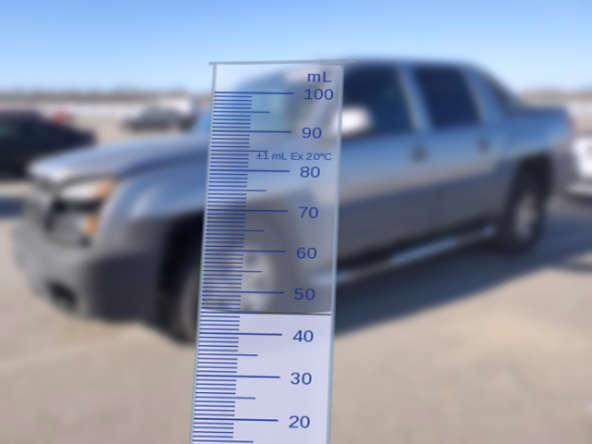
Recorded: mL 45
